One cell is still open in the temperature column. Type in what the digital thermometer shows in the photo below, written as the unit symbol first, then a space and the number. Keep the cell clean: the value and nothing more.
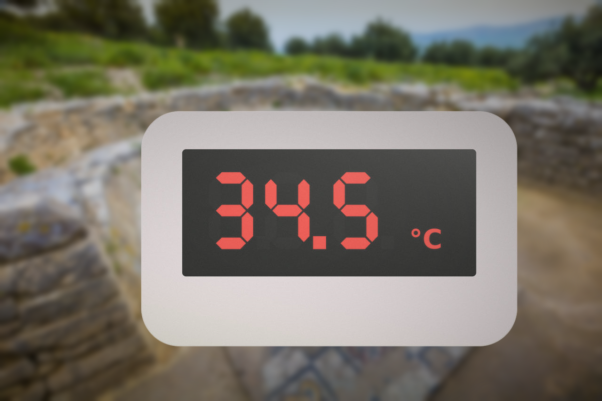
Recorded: °C 34.5
